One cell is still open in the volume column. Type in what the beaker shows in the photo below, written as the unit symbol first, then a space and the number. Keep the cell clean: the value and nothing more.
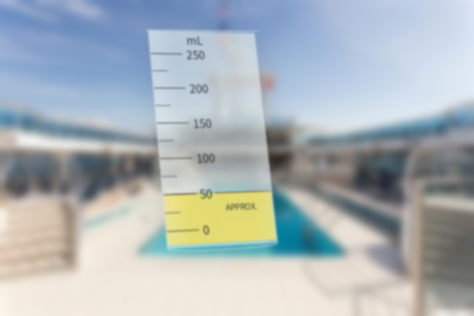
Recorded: mL 50
